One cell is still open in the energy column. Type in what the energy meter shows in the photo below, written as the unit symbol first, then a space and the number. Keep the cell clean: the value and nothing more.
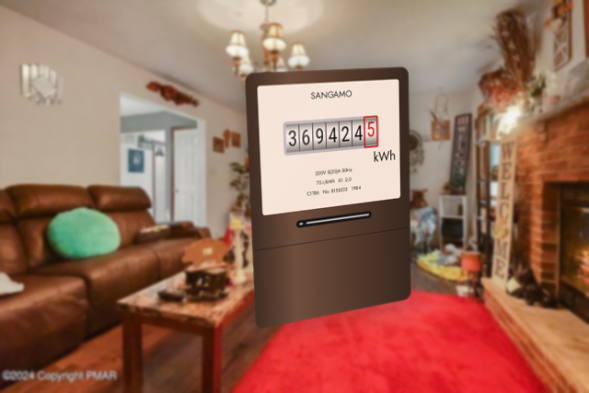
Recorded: kWh 369424.5
